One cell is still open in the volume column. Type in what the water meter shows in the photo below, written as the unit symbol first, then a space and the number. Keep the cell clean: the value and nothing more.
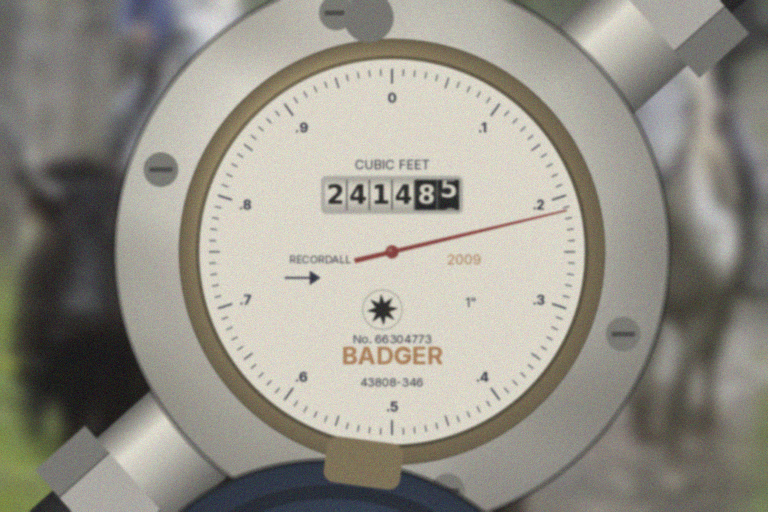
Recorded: ft³ 241485.21
